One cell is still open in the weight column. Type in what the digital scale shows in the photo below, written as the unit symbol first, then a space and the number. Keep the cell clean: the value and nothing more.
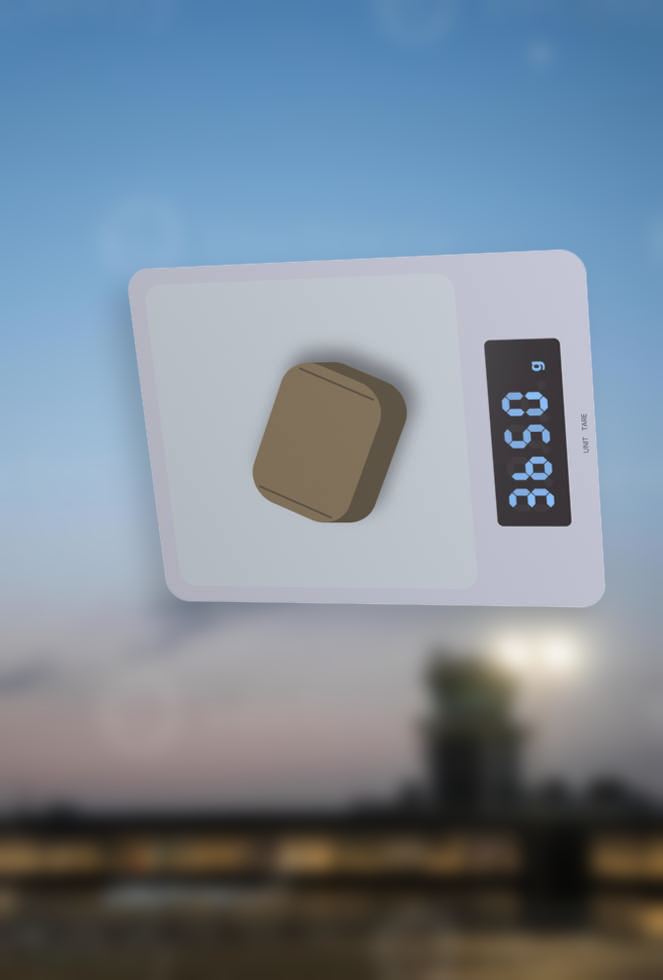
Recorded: g 3650
